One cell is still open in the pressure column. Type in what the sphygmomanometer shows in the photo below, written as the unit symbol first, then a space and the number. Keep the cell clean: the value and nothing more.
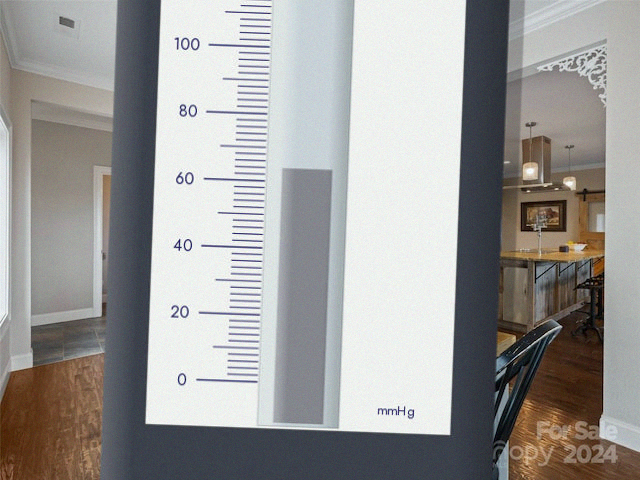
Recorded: mmHg 64
